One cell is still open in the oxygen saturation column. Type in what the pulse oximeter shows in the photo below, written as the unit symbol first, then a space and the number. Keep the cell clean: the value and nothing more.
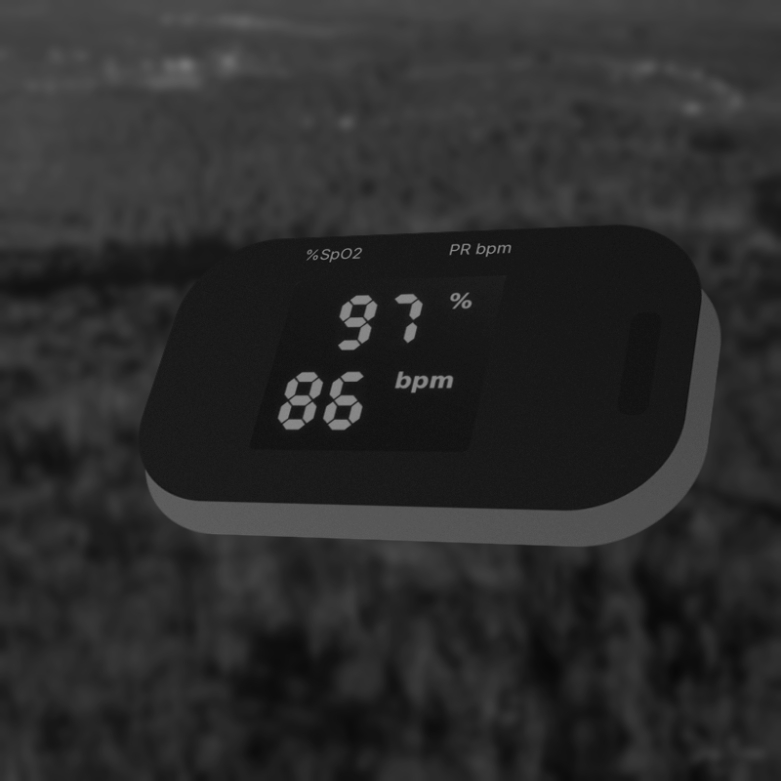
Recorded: % 97
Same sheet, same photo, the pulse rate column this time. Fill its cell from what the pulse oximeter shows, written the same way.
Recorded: bpm 86
